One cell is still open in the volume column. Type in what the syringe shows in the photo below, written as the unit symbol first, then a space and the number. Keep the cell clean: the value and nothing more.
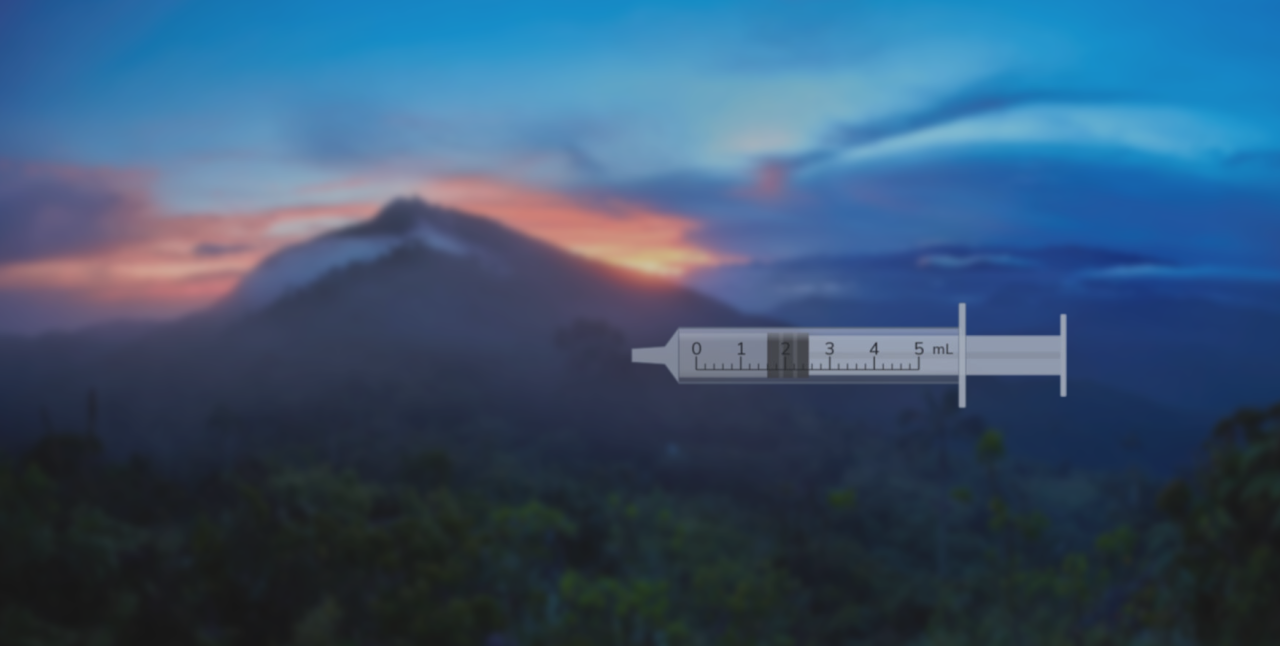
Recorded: mL 1.6
